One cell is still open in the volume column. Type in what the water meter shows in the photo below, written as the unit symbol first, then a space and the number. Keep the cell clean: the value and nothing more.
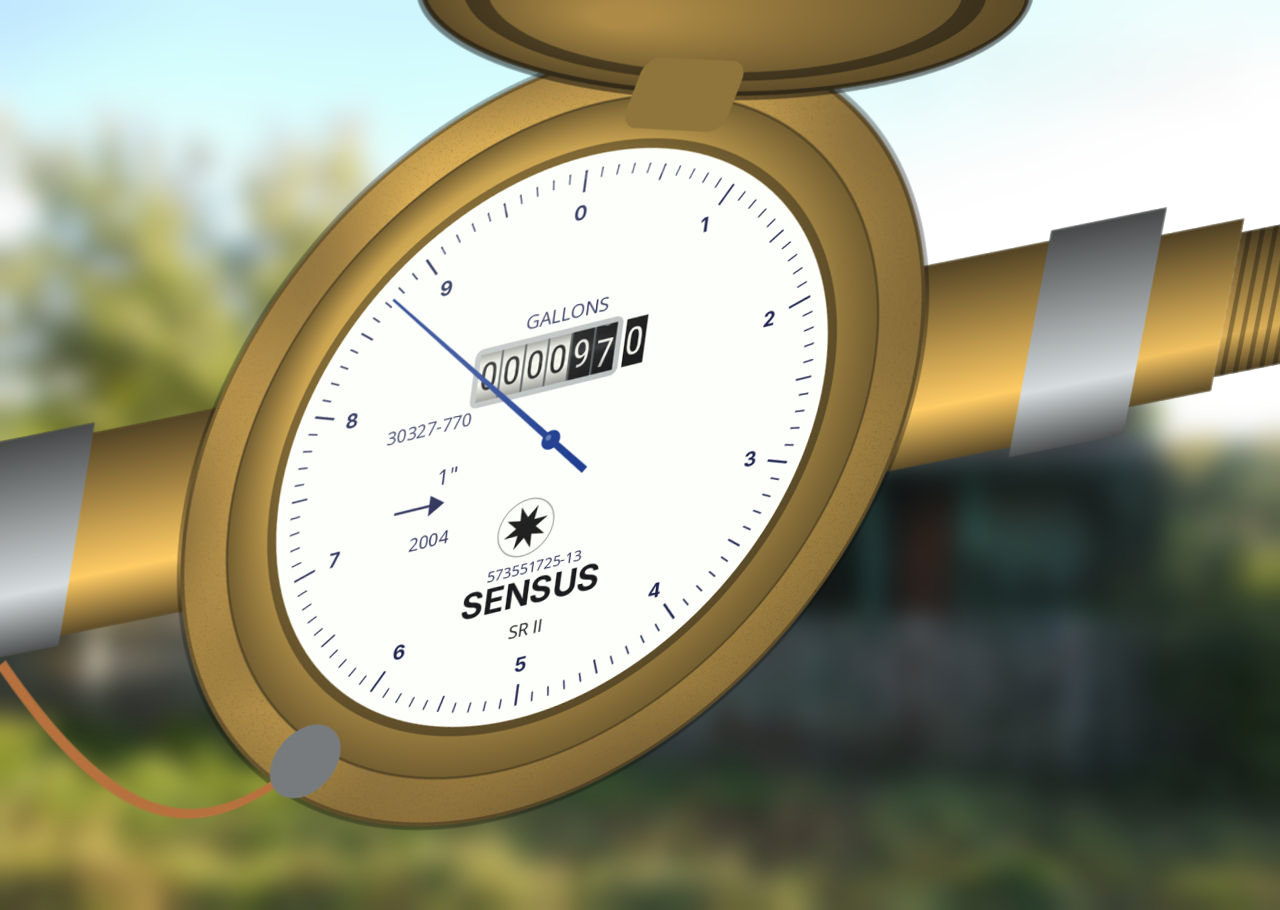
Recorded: gal 968.7
